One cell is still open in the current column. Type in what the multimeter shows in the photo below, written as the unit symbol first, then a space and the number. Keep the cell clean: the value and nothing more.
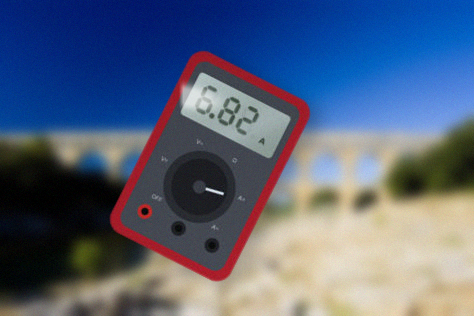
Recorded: A 6.82
